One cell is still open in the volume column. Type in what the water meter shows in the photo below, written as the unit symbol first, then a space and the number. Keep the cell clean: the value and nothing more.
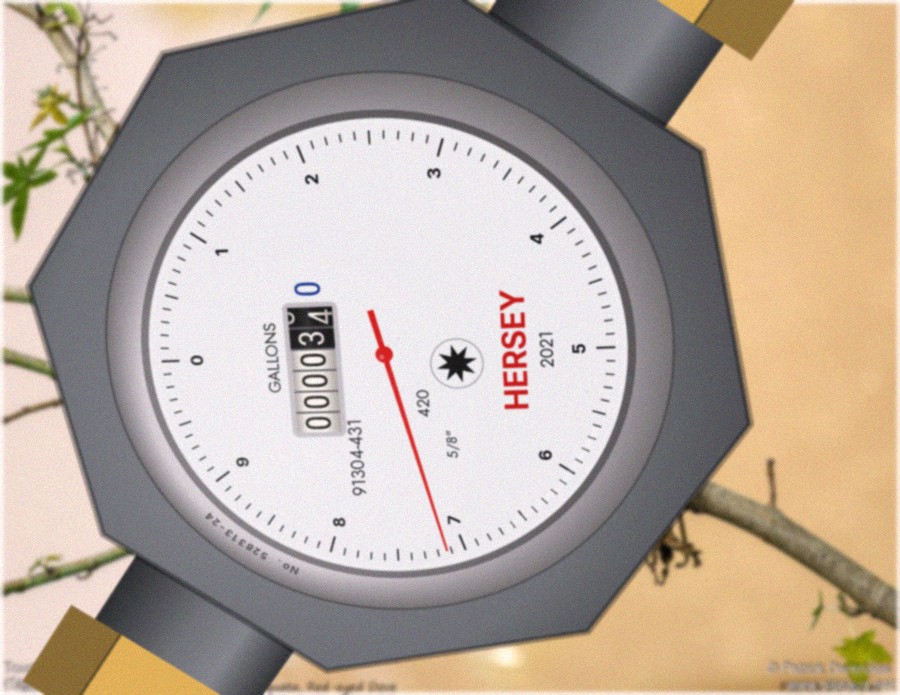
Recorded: gal 337.1
